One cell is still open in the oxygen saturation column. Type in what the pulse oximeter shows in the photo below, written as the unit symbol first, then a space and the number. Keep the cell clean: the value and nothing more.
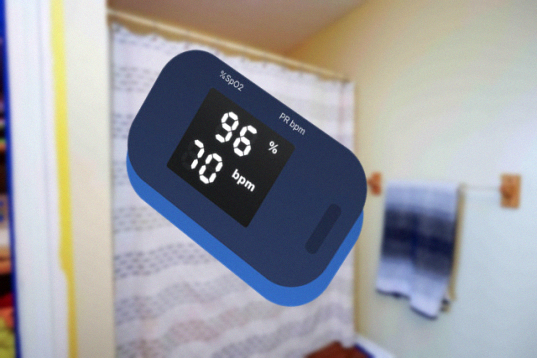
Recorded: % 96
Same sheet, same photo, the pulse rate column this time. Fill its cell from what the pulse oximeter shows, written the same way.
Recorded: bpm 70
